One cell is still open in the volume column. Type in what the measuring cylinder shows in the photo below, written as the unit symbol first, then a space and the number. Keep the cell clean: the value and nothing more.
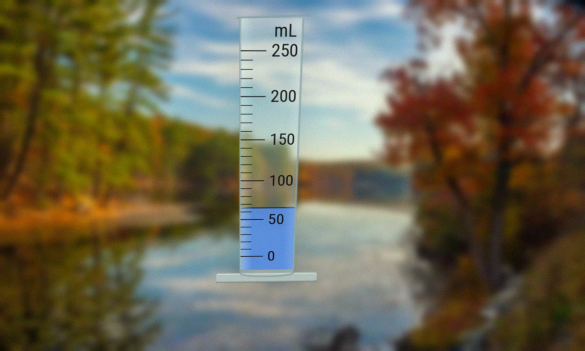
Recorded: mL 65
